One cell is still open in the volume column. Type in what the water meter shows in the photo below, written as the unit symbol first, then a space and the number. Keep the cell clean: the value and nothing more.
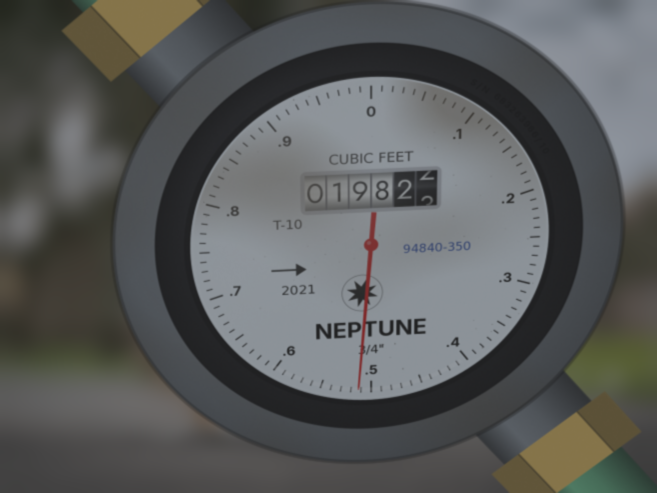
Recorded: ft³ 19822.51
